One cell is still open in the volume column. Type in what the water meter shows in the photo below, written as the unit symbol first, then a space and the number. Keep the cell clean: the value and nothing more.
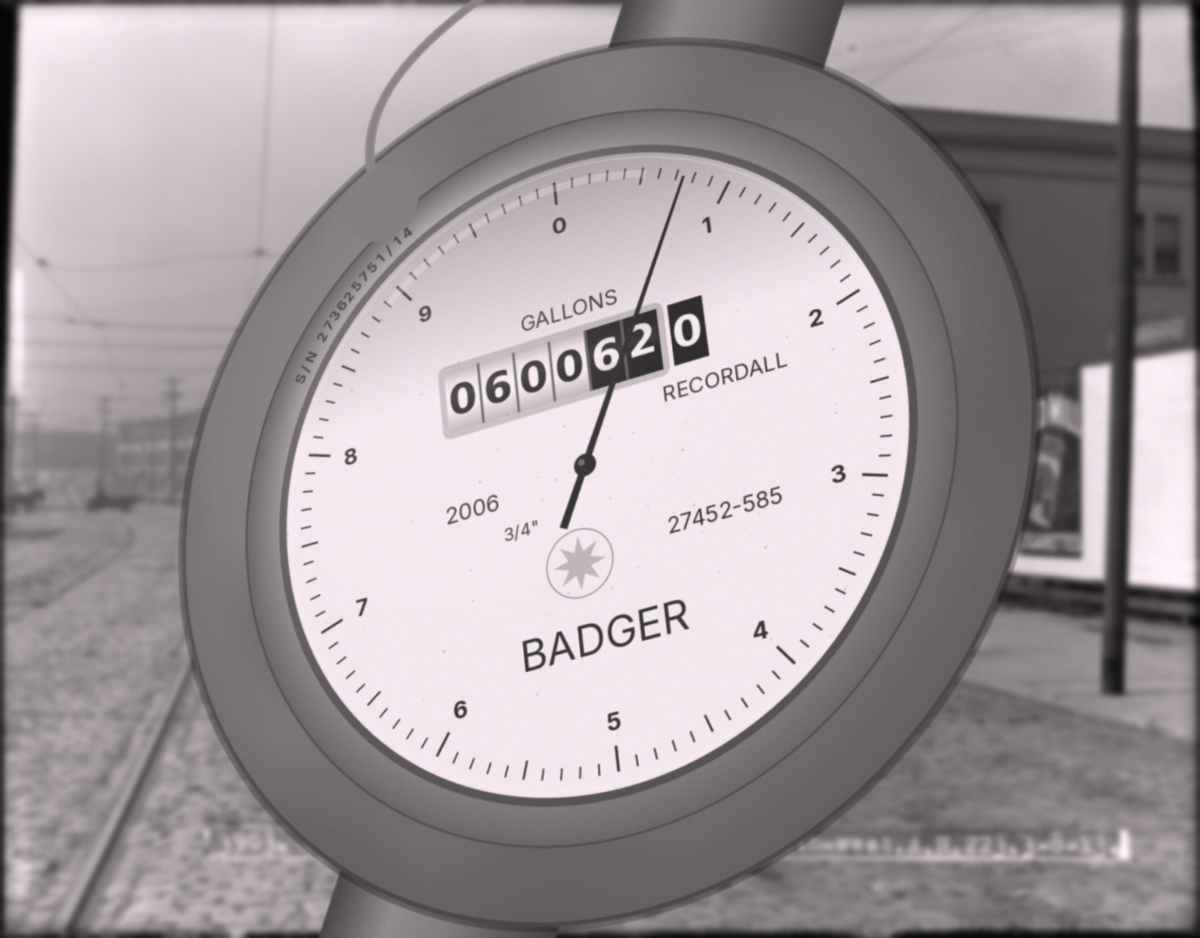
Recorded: gal 600620.7
